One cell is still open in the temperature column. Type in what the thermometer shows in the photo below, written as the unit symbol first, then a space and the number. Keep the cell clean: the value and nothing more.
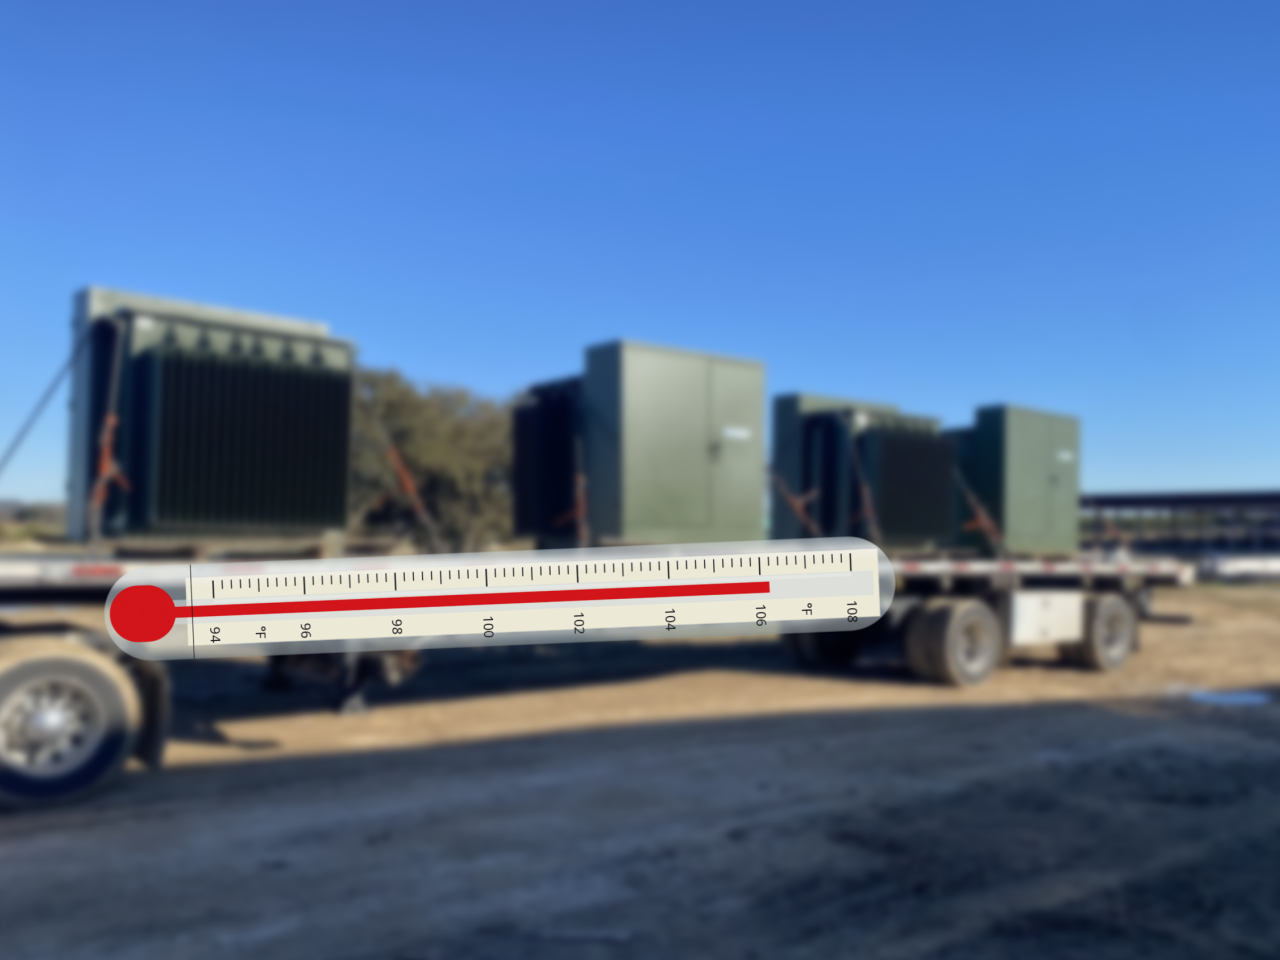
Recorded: °F 106.2
